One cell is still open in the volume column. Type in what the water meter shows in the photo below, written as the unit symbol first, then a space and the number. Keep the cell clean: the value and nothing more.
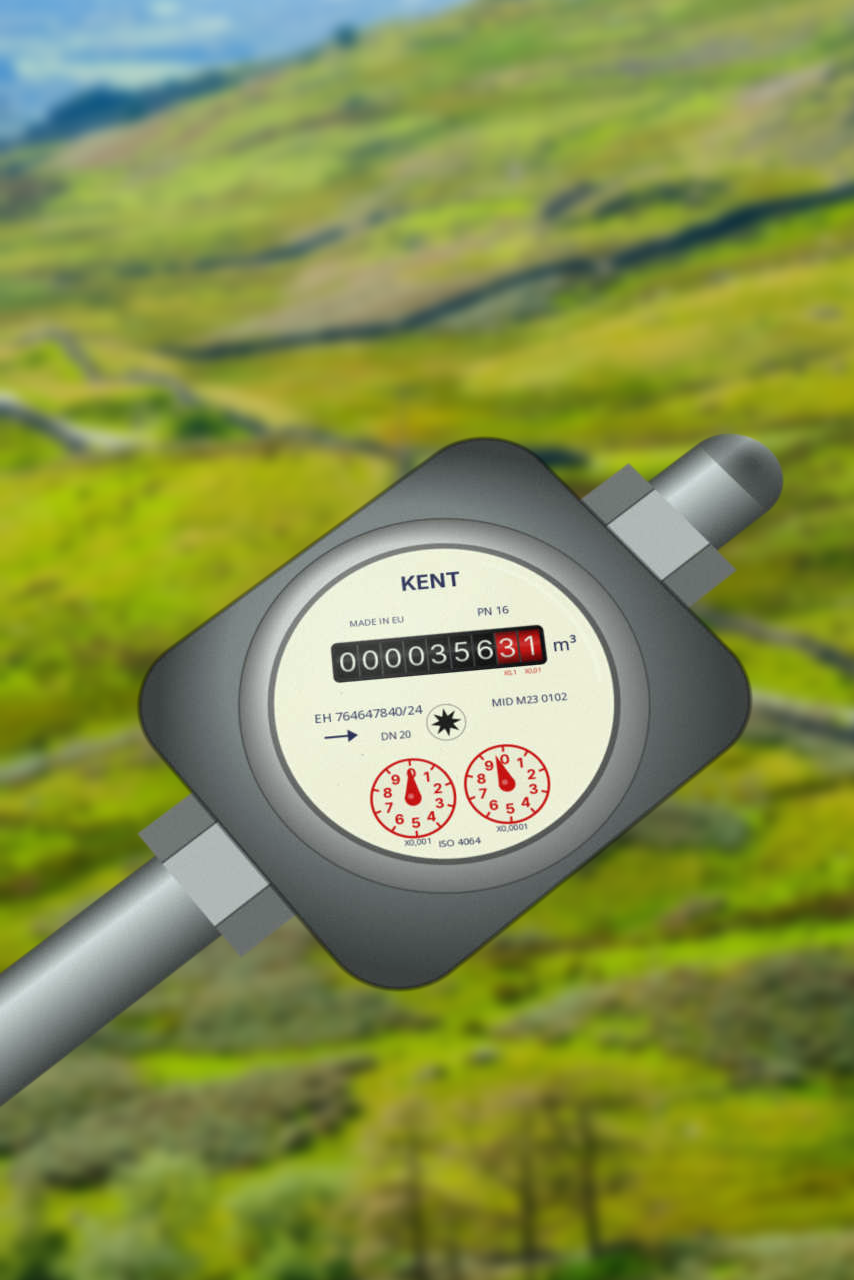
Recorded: m³ 356.3099
